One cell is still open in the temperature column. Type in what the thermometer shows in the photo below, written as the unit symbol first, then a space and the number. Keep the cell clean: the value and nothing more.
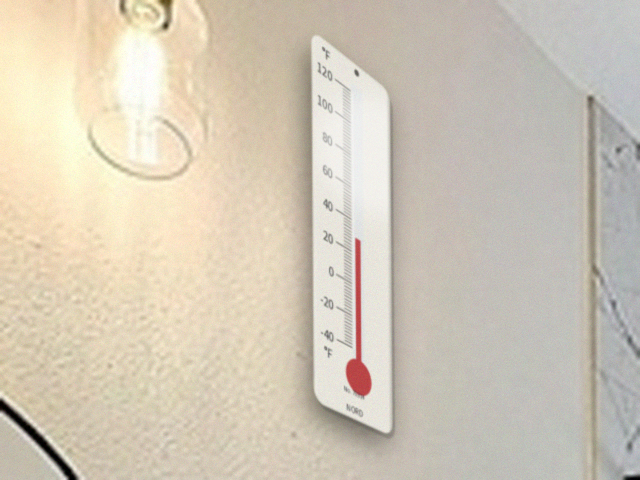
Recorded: °F 30
